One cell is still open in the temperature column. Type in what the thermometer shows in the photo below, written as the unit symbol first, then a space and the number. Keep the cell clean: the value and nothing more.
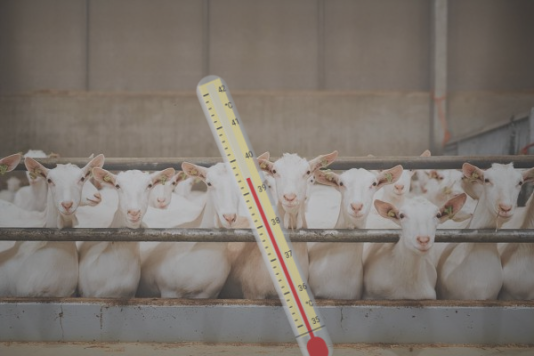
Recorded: °C 39.4
